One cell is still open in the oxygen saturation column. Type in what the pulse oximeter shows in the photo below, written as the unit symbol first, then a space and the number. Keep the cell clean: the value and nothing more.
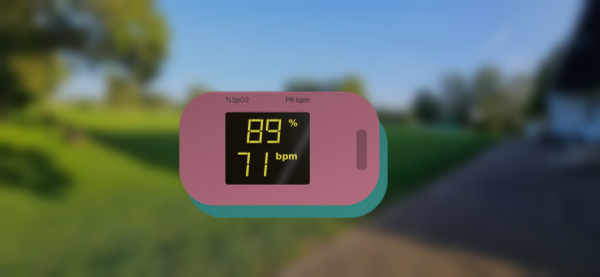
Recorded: % 89
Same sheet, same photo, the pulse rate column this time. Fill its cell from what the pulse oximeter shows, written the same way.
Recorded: bpm 71
